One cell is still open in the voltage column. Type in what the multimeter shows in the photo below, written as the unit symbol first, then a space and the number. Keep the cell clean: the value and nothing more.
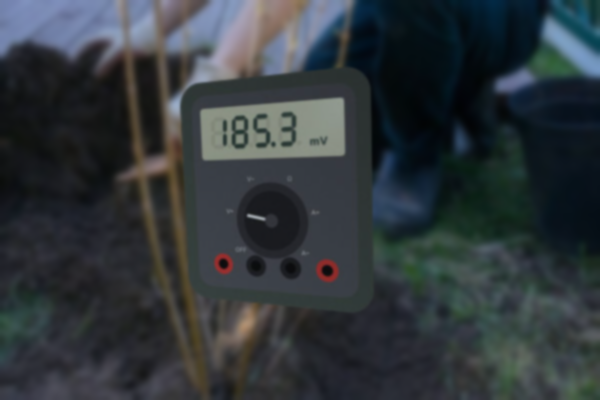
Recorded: mV 185.3
